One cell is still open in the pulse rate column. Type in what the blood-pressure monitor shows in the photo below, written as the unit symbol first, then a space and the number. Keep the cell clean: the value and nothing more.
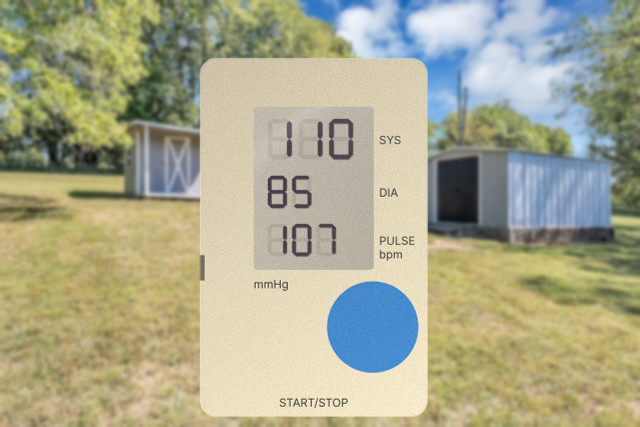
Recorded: bpm 107
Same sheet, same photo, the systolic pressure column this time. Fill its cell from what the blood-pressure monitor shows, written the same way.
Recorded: mmHg 110
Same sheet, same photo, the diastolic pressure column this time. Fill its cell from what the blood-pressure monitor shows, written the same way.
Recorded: mmHg 85
